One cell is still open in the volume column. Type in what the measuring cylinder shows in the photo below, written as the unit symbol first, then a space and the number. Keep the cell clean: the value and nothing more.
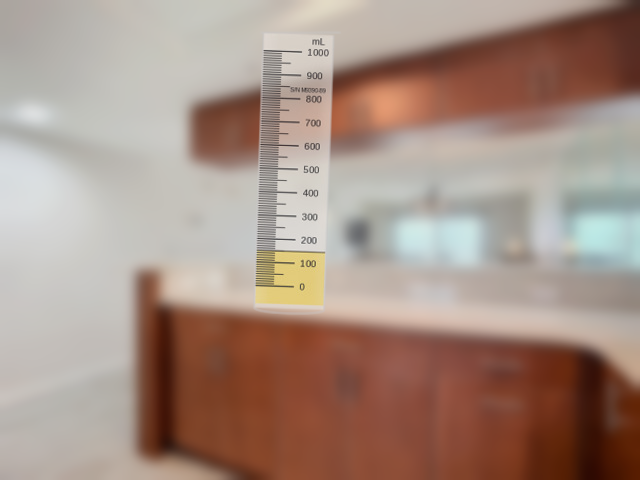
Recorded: mL 150
